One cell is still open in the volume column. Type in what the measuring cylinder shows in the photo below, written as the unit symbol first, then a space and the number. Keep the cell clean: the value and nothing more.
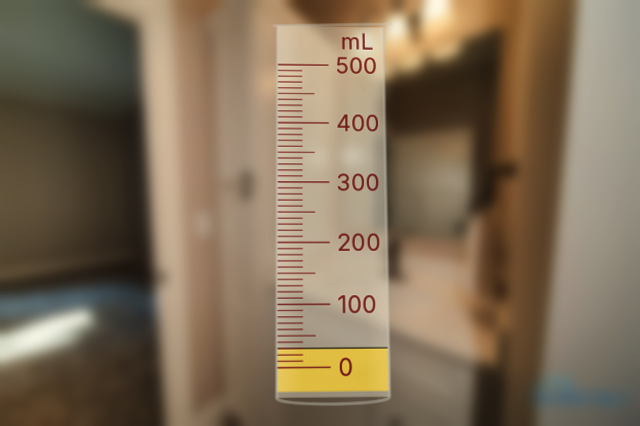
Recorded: mL 30
